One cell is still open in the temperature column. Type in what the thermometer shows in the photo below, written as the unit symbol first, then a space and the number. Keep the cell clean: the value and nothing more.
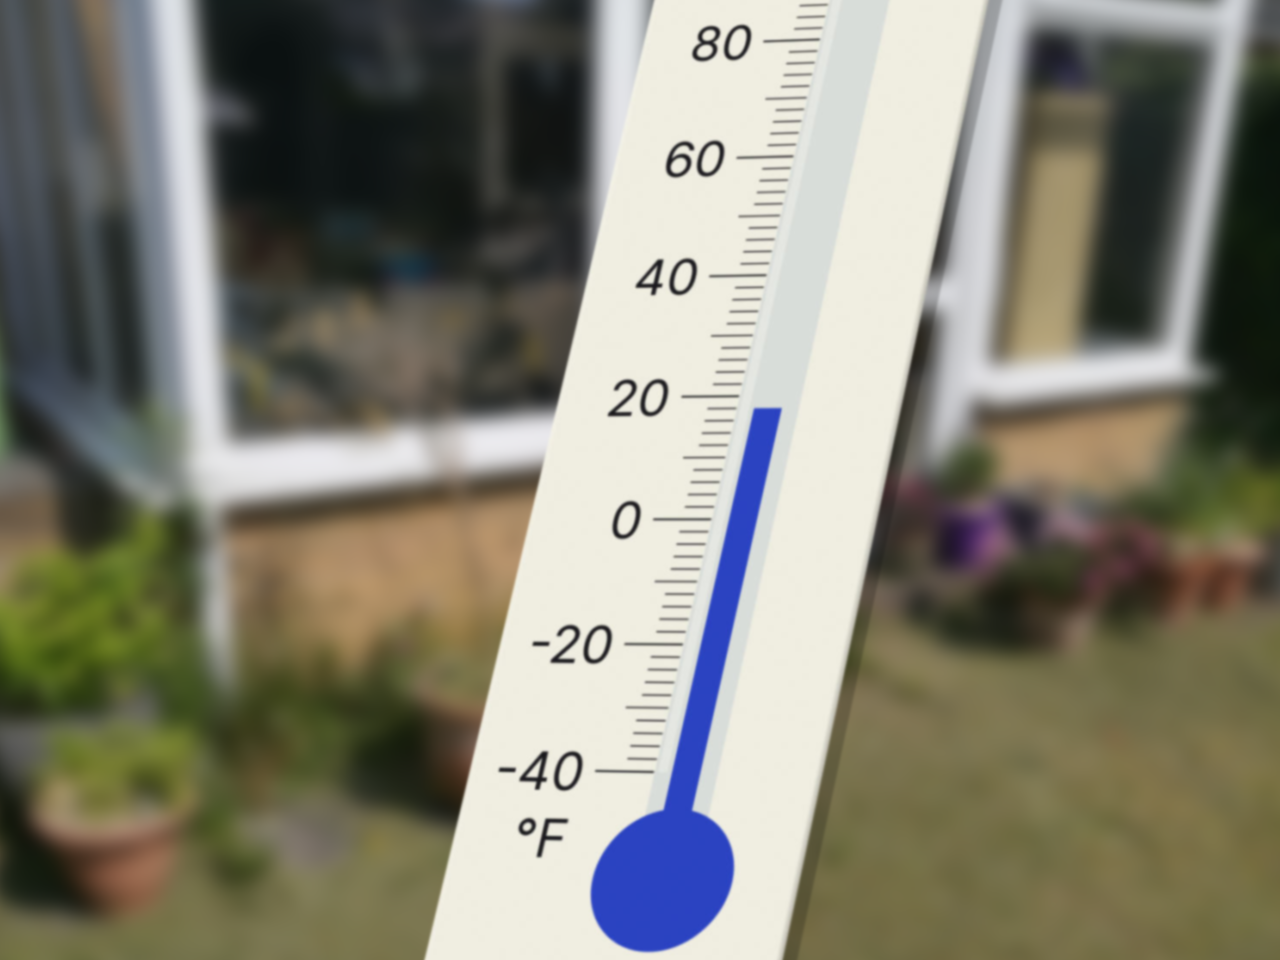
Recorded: °F 18
